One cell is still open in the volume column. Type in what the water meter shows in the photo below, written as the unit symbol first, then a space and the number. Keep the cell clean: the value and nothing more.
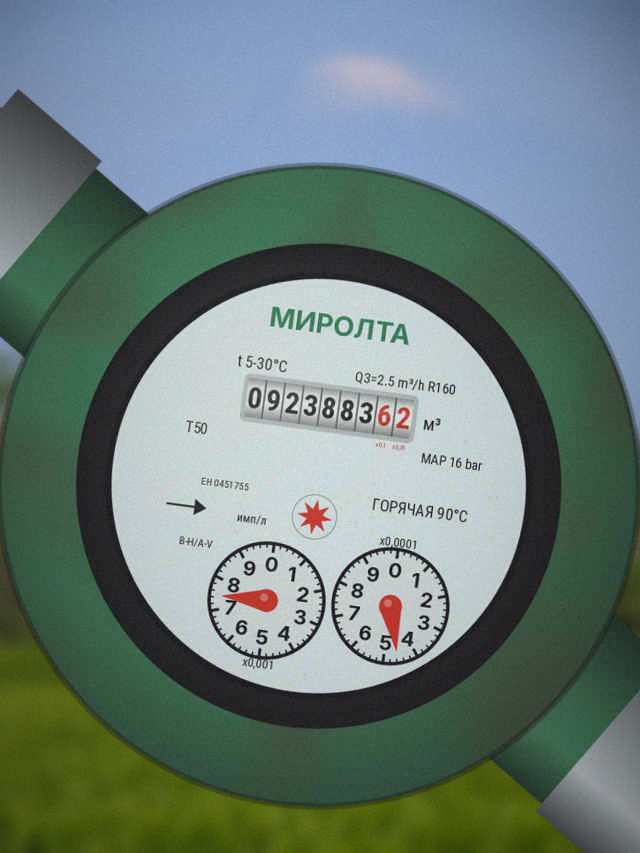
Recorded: m³ 923883.6274
